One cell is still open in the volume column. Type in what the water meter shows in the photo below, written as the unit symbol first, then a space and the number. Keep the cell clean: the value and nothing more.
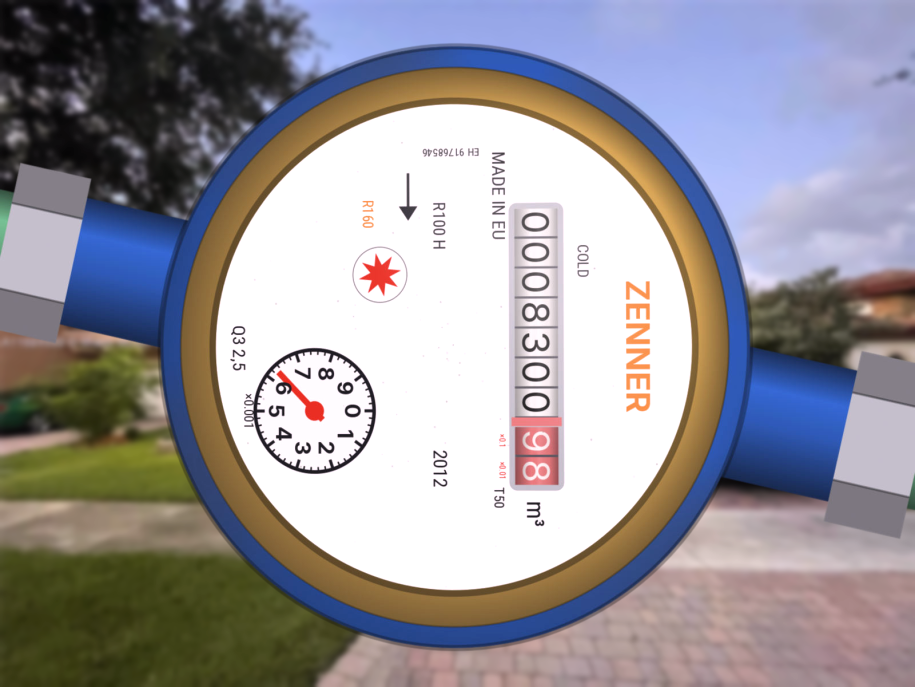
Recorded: m³ 8300.986
